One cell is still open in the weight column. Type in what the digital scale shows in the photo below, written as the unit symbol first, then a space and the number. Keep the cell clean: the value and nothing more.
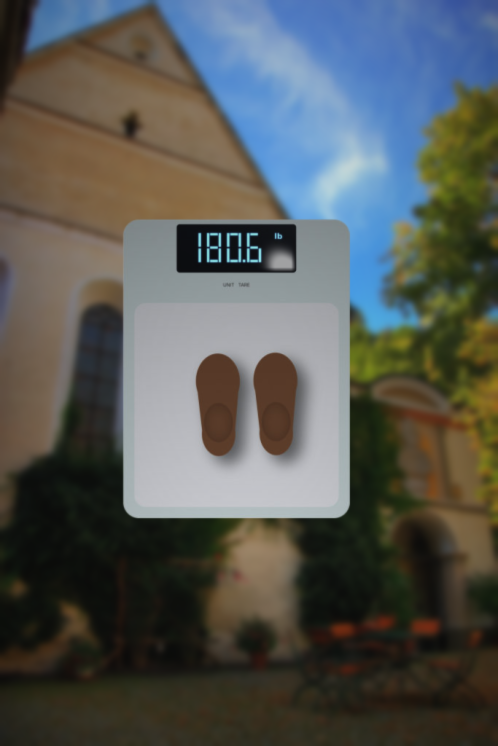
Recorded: lb 180.6
